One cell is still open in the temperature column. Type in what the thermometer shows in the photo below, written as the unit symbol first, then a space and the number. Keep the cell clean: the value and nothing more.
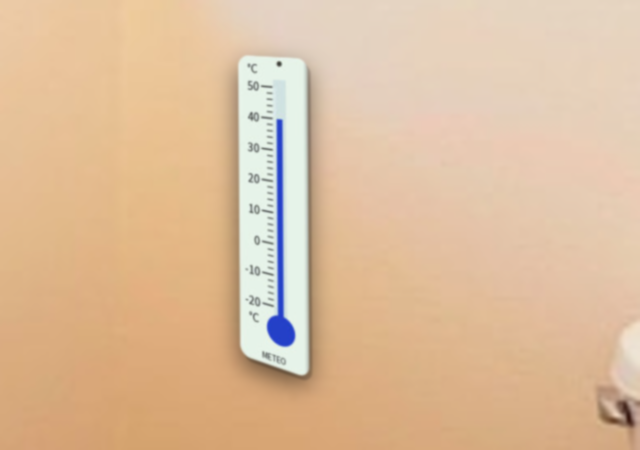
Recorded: °C 40
